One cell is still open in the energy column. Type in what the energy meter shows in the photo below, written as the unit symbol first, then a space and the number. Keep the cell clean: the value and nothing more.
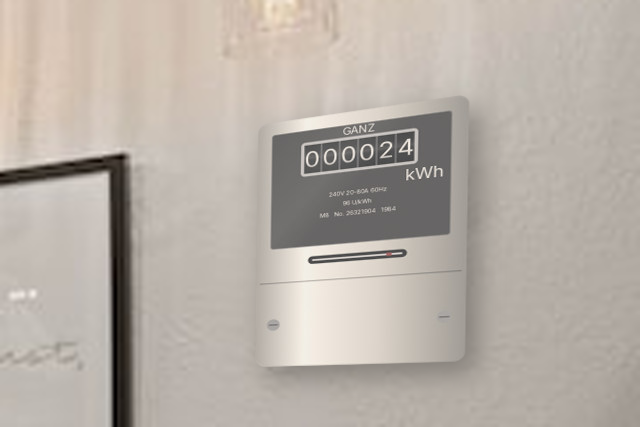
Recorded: kWh 24
